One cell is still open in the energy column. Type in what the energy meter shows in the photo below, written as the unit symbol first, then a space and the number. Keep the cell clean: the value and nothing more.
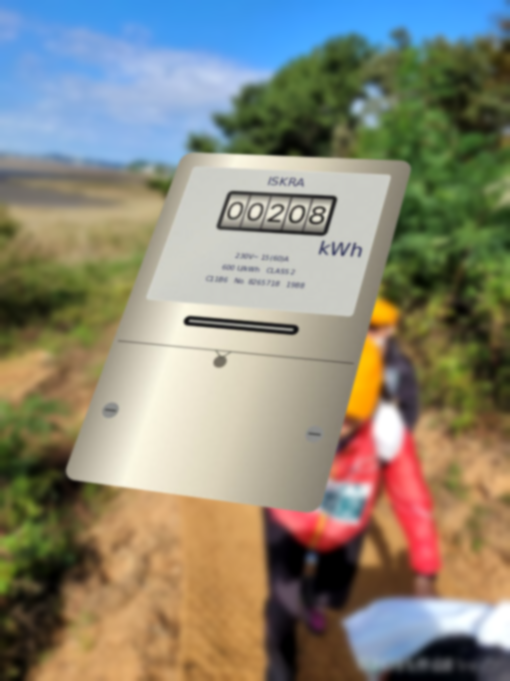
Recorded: kWh 208
